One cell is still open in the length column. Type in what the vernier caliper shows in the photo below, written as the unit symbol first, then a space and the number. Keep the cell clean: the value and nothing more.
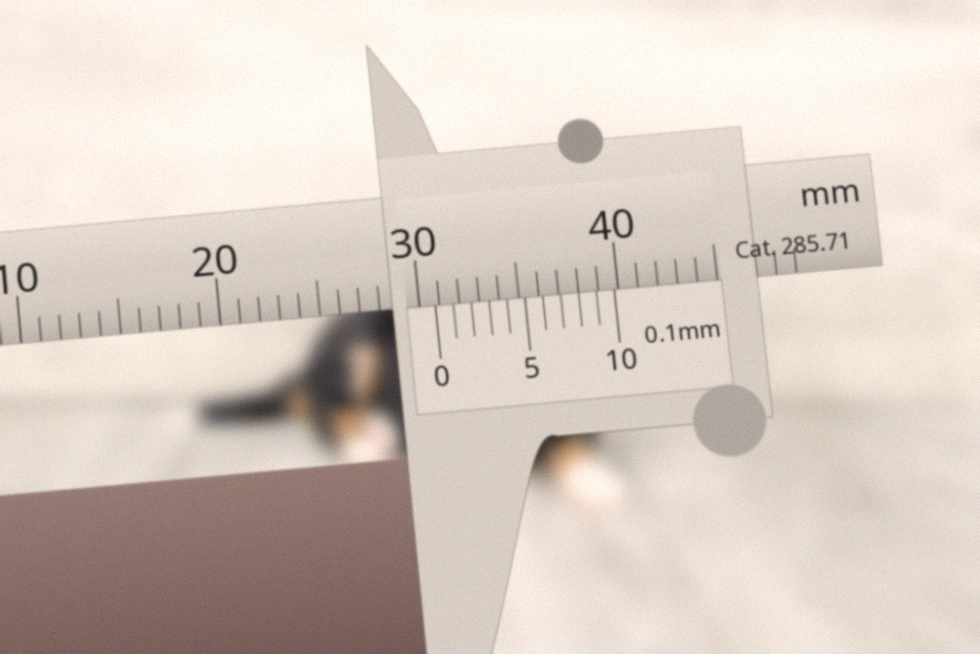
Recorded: mm 30.8
